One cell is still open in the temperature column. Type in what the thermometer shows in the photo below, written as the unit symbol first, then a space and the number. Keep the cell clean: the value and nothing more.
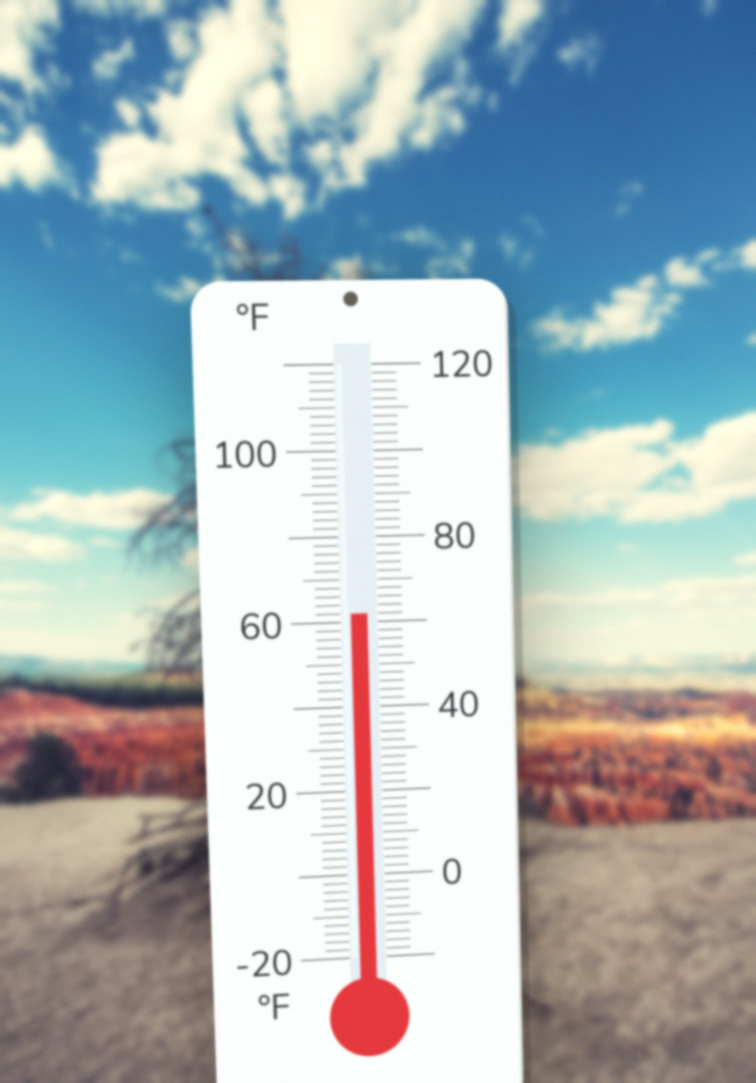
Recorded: °F 62
